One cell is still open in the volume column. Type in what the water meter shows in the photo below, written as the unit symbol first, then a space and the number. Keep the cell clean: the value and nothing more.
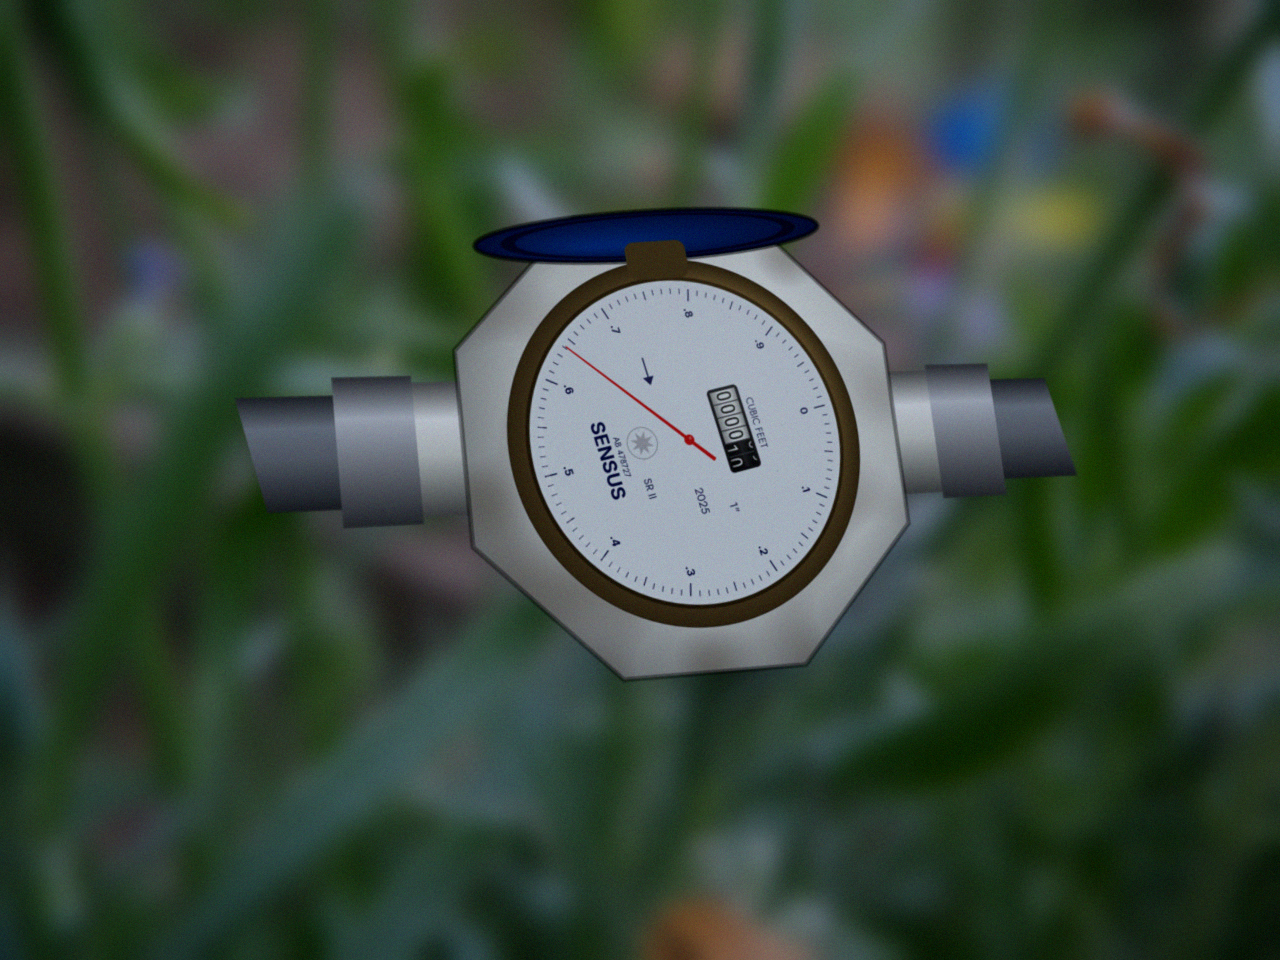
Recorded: ft³ 9.64
